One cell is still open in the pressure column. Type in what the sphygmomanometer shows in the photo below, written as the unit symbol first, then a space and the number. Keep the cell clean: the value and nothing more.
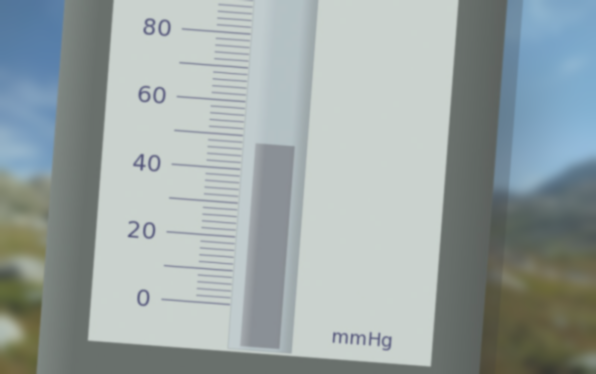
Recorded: mmHg 48
